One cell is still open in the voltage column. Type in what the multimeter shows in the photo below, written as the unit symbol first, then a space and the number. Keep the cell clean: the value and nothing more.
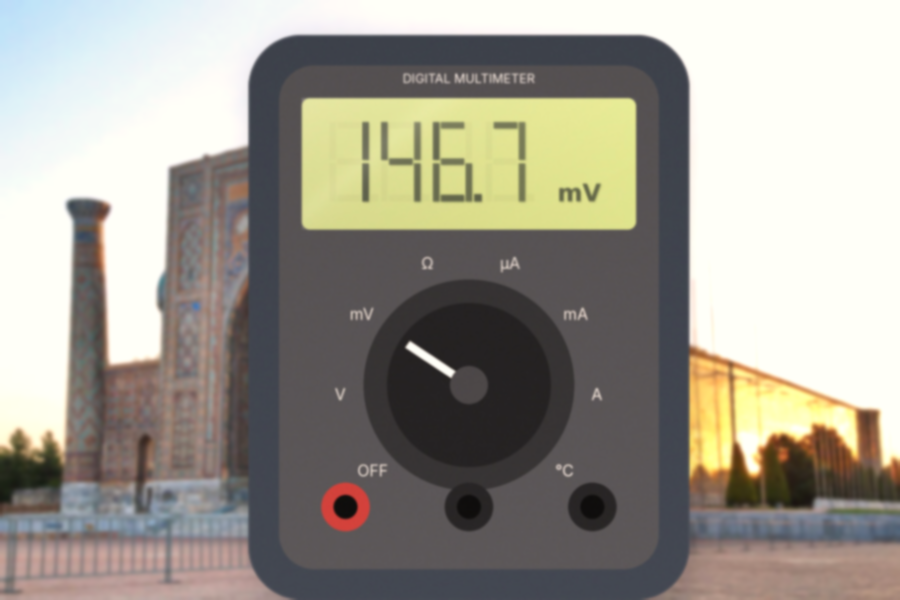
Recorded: mV 146.7
